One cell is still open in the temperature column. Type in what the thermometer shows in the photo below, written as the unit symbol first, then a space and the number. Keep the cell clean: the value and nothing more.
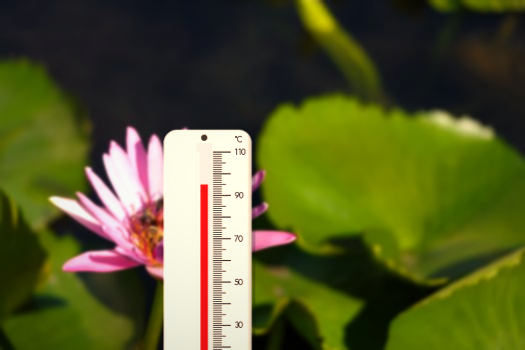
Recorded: °C 95
